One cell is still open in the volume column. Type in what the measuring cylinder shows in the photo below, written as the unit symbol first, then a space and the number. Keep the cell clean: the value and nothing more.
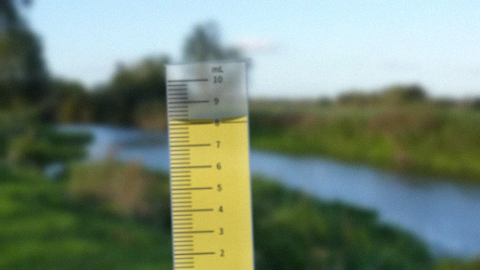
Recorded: mL 8
